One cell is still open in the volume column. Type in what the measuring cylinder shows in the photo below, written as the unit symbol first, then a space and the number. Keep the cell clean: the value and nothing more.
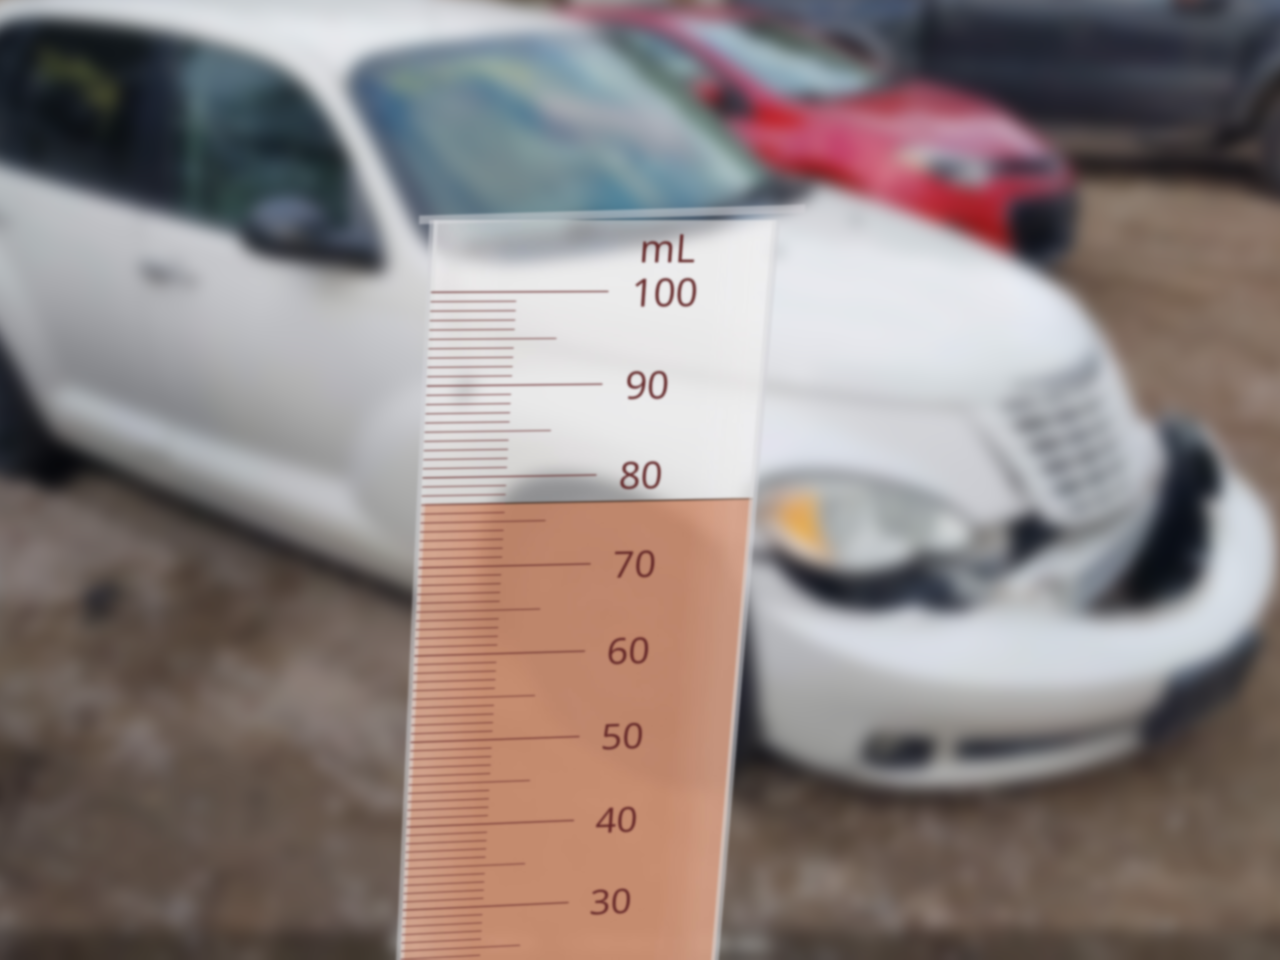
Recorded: mL 77
